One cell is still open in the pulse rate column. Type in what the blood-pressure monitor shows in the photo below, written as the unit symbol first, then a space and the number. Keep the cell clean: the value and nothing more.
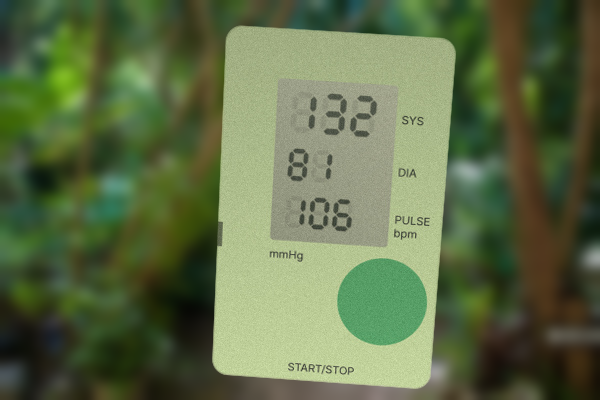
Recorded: bpm 106
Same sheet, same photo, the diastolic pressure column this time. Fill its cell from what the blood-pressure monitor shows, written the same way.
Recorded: mmHg 81
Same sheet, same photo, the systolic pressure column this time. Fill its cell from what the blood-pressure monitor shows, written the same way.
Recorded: mmHg 132
